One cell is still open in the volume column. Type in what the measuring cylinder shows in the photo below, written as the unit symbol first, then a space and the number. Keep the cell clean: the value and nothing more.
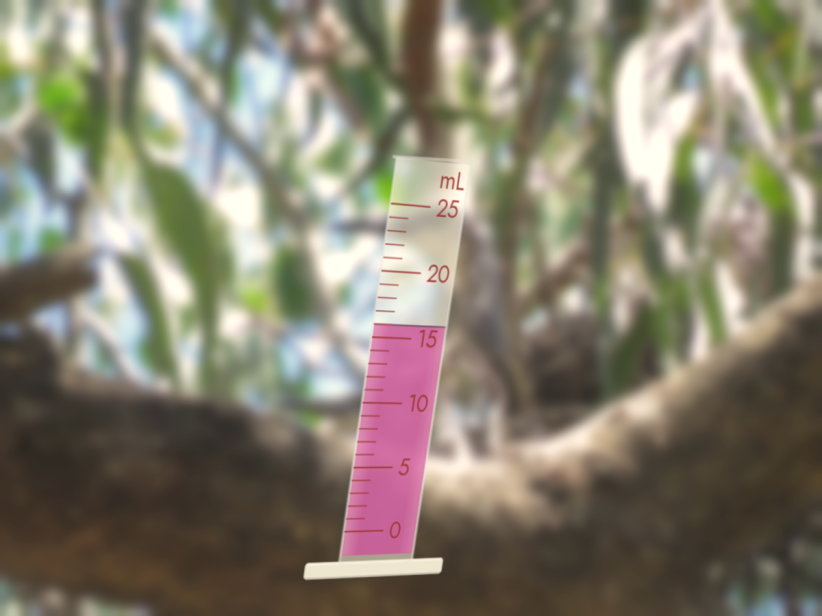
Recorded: mL 16
